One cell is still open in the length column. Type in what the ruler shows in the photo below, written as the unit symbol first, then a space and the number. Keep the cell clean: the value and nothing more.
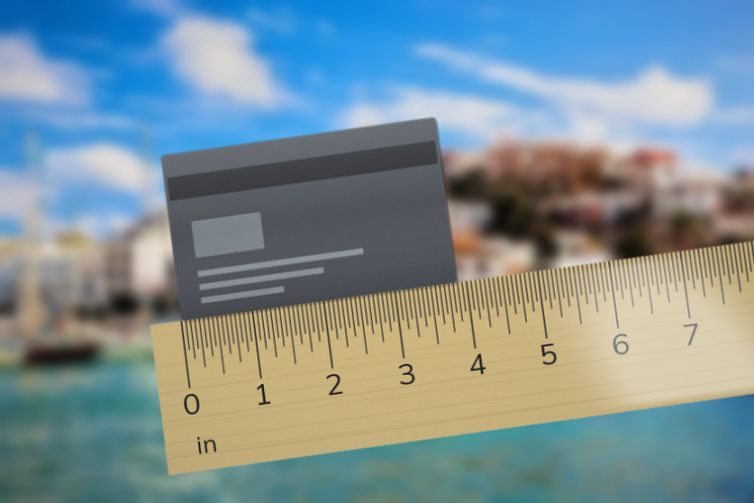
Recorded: in 3.875
